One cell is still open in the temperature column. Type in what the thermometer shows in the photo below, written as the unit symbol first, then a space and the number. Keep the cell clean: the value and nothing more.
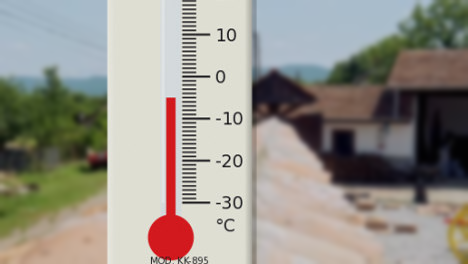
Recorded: °C -5
